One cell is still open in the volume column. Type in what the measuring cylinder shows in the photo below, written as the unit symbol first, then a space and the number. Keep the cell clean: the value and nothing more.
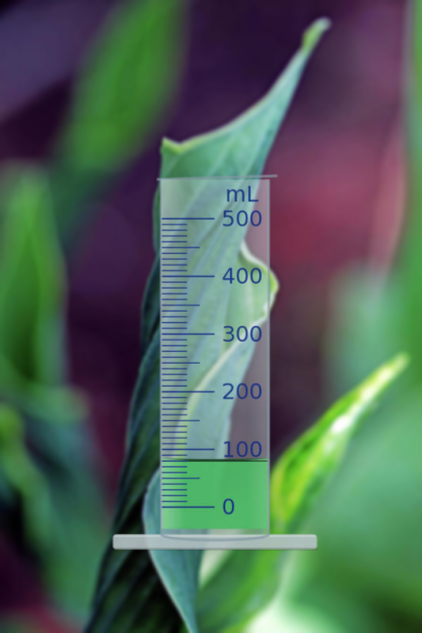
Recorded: mL 80
